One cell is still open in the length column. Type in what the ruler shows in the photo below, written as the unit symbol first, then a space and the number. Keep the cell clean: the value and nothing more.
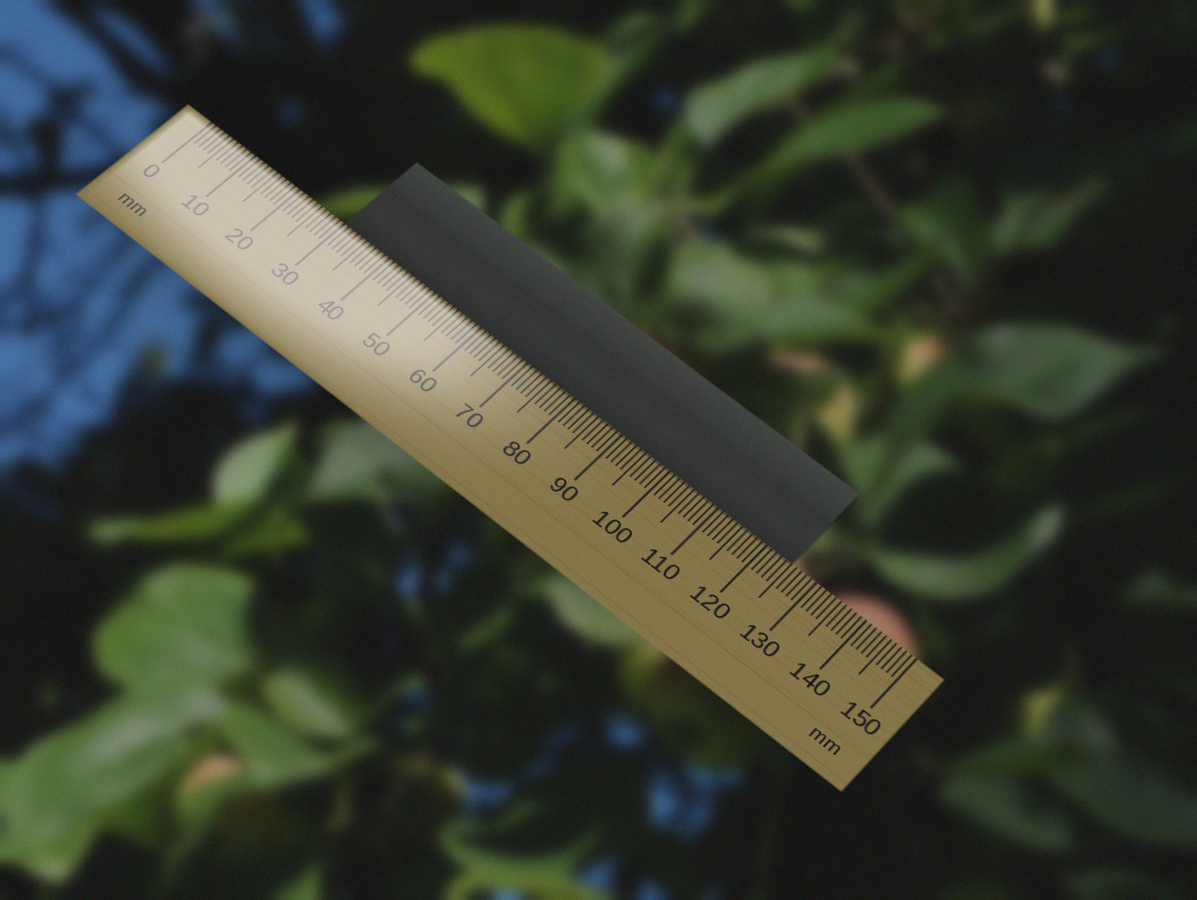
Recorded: mm 95
